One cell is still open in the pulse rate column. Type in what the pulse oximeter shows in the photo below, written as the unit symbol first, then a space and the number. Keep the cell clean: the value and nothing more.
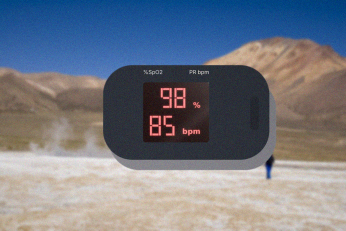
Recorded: bpm 85
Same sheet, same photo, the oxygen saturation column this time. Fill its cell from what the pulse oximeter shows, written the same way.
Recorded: % 98
